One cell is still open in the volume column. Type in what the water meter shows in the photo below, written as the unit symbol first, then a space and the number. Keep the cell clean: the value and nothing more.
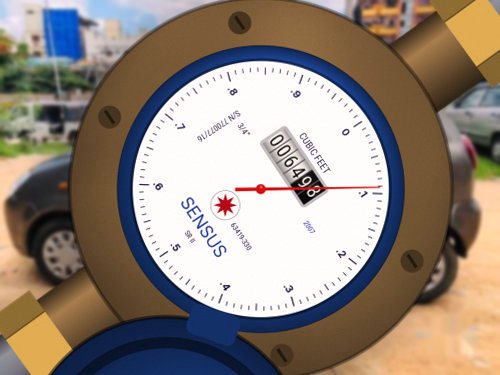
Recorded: ft³ 6498.09
